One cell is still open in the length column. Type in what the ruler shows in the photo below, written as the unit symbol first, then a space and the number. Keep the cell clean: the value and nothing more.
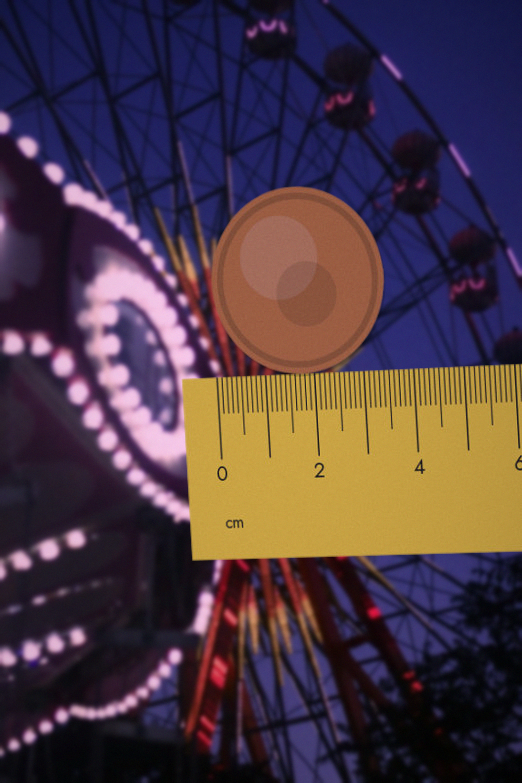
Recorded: cm 3.5
